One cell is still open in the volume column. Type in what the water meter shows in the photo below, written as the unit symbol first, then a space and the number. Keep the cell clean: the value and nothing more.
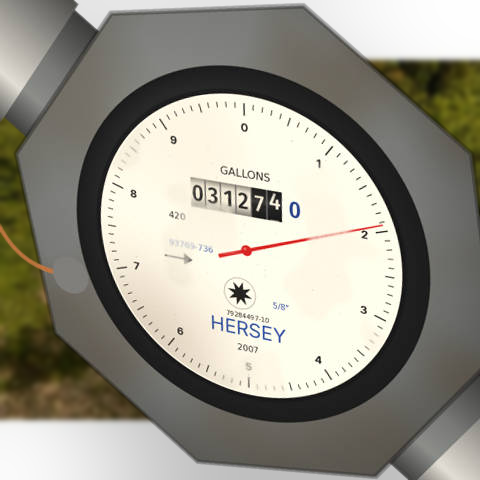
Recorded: gal 312741.9
